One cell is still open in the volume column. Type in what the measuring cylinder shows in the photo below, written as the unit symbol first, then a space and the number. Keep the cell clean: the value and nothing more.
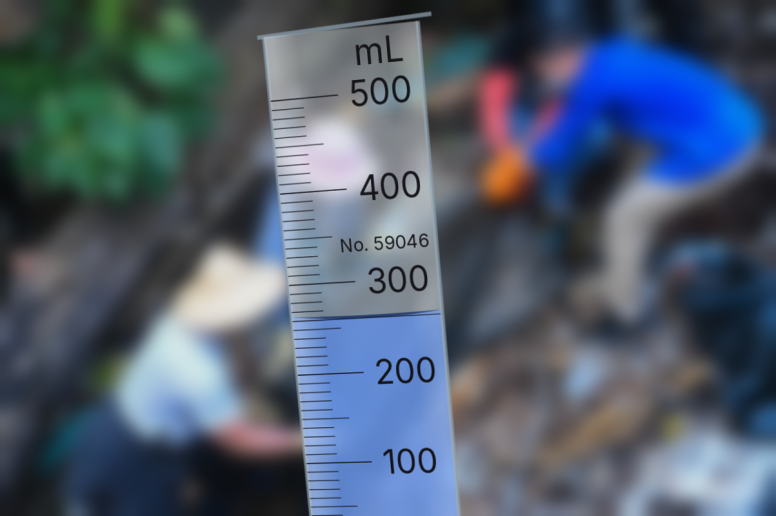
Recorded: mL 260
